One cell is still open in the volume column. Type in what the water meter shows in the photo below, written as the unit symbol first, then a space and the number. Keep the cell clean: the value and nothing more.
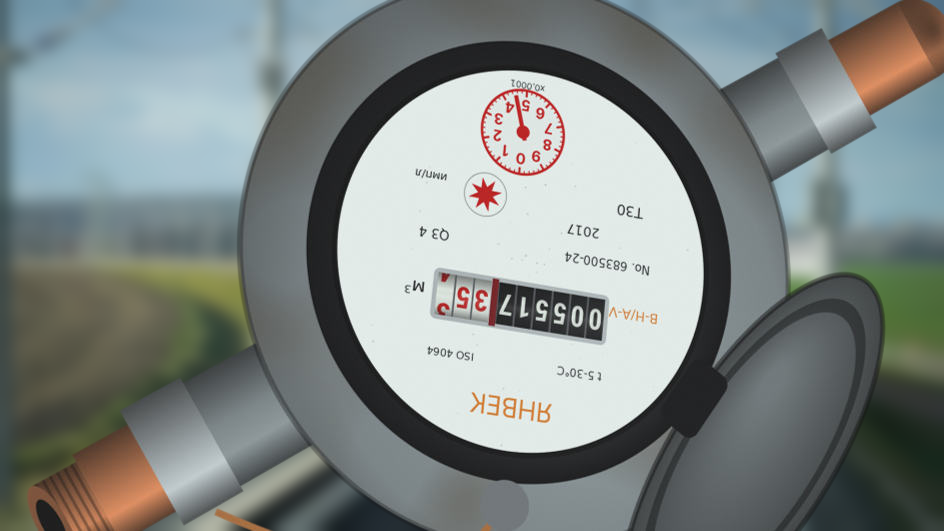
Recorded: m³ 5517.3534
